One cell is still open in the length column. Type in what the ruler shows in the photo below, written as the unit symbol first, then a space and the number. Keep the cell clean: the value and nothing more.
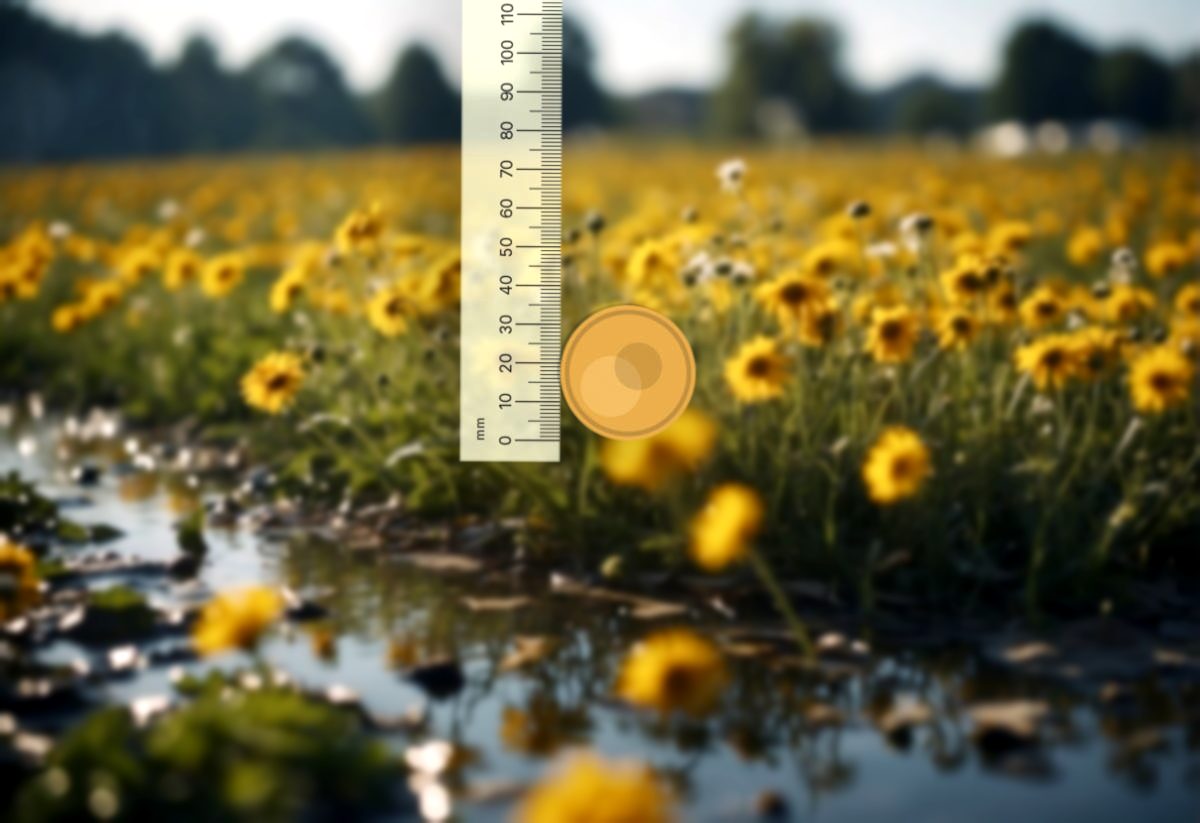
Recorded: mm 35
